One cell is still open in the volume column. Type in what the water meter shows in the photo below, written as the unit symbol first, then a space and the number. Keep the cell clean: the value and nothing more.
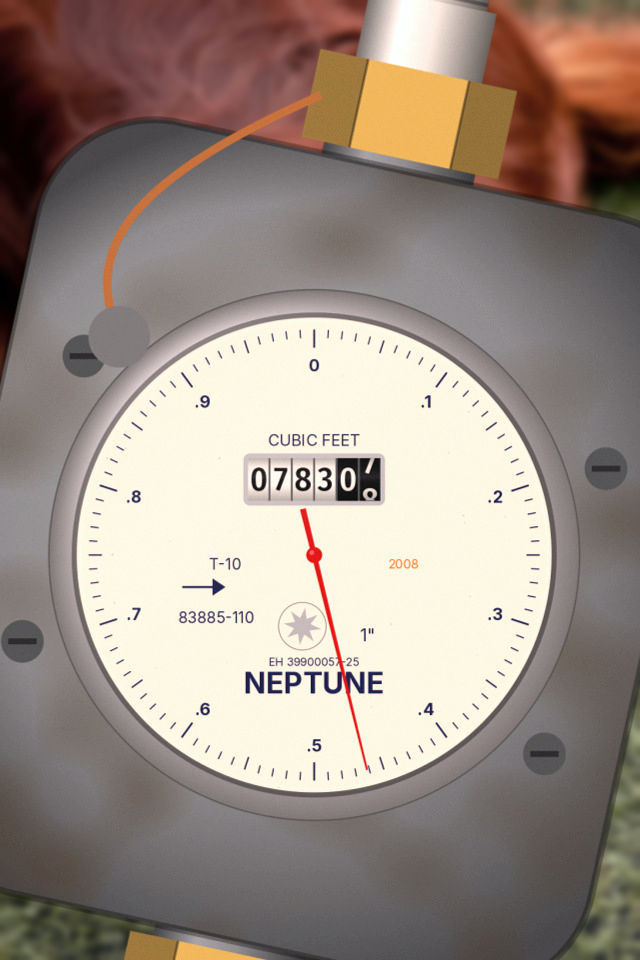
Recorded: ft³ 78307.46
